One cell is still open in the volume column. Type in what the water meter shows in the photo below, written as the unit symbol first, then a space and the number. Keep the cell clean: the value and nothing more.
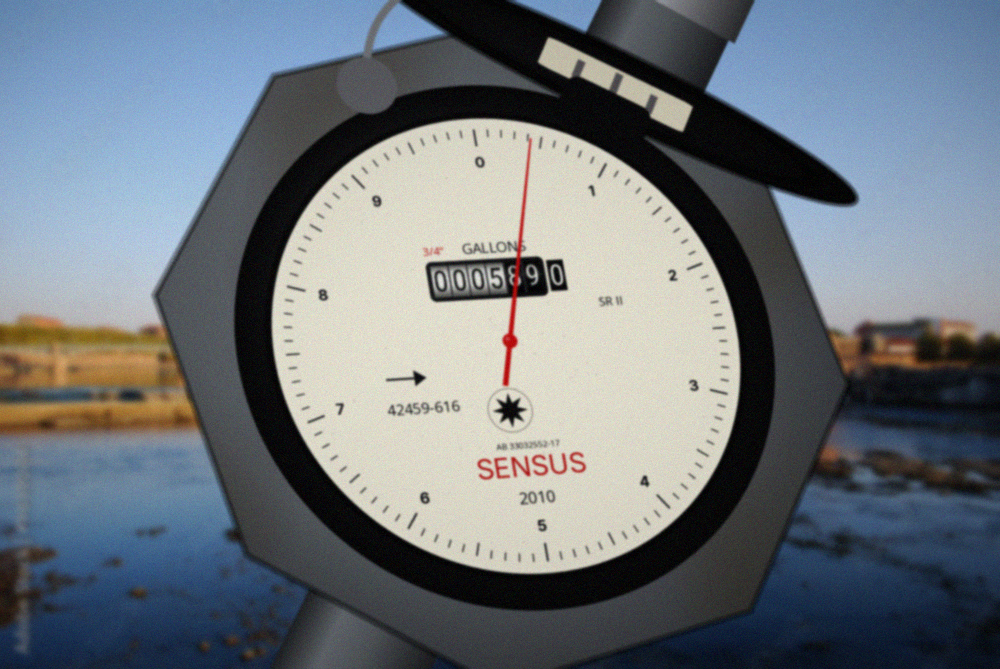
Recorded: gal 5890.4
